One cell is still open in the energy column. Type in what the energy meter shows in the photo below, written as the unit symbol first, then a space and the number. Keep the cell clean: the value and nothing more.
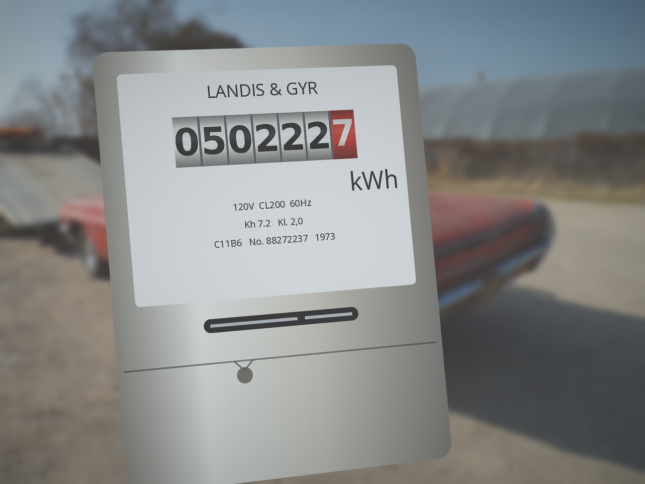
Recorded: kWh 50222.7
